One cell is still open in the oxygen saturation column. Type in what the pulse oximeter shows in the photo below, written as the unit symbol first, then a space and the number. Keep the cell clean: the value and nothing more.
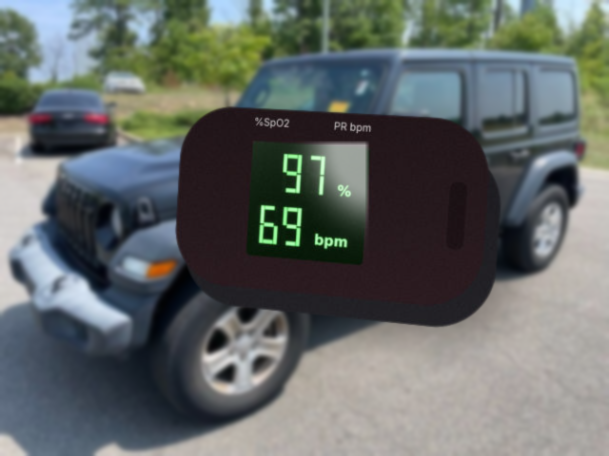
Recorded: % 97
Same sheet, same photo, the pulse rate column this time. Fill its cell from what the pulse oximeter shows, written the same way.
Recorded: bpm 69
